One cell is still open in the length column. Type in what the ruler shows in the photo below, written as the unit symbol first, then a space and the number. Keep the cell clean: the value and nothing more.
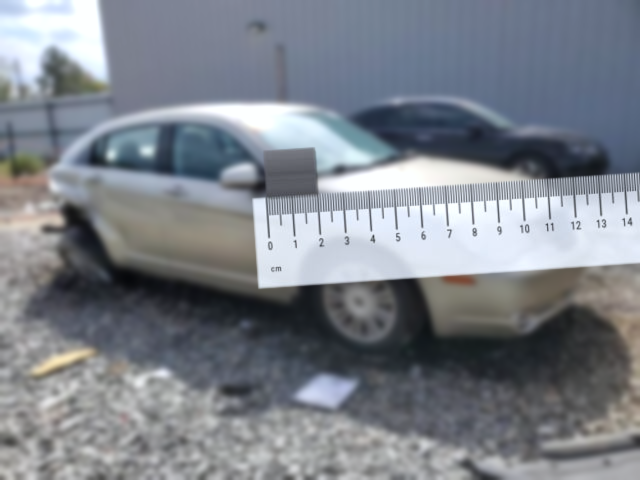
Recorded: cm 2
